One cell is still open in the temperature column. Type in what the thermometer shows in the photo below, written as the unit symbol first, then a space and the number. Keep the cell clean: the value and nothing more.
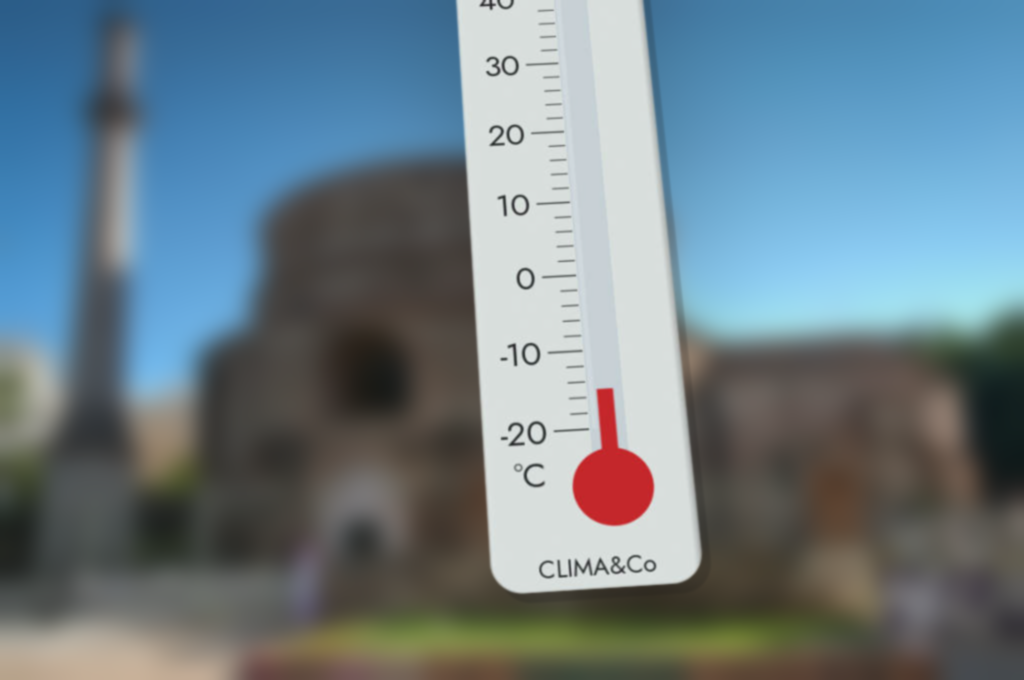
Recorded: °C -15
